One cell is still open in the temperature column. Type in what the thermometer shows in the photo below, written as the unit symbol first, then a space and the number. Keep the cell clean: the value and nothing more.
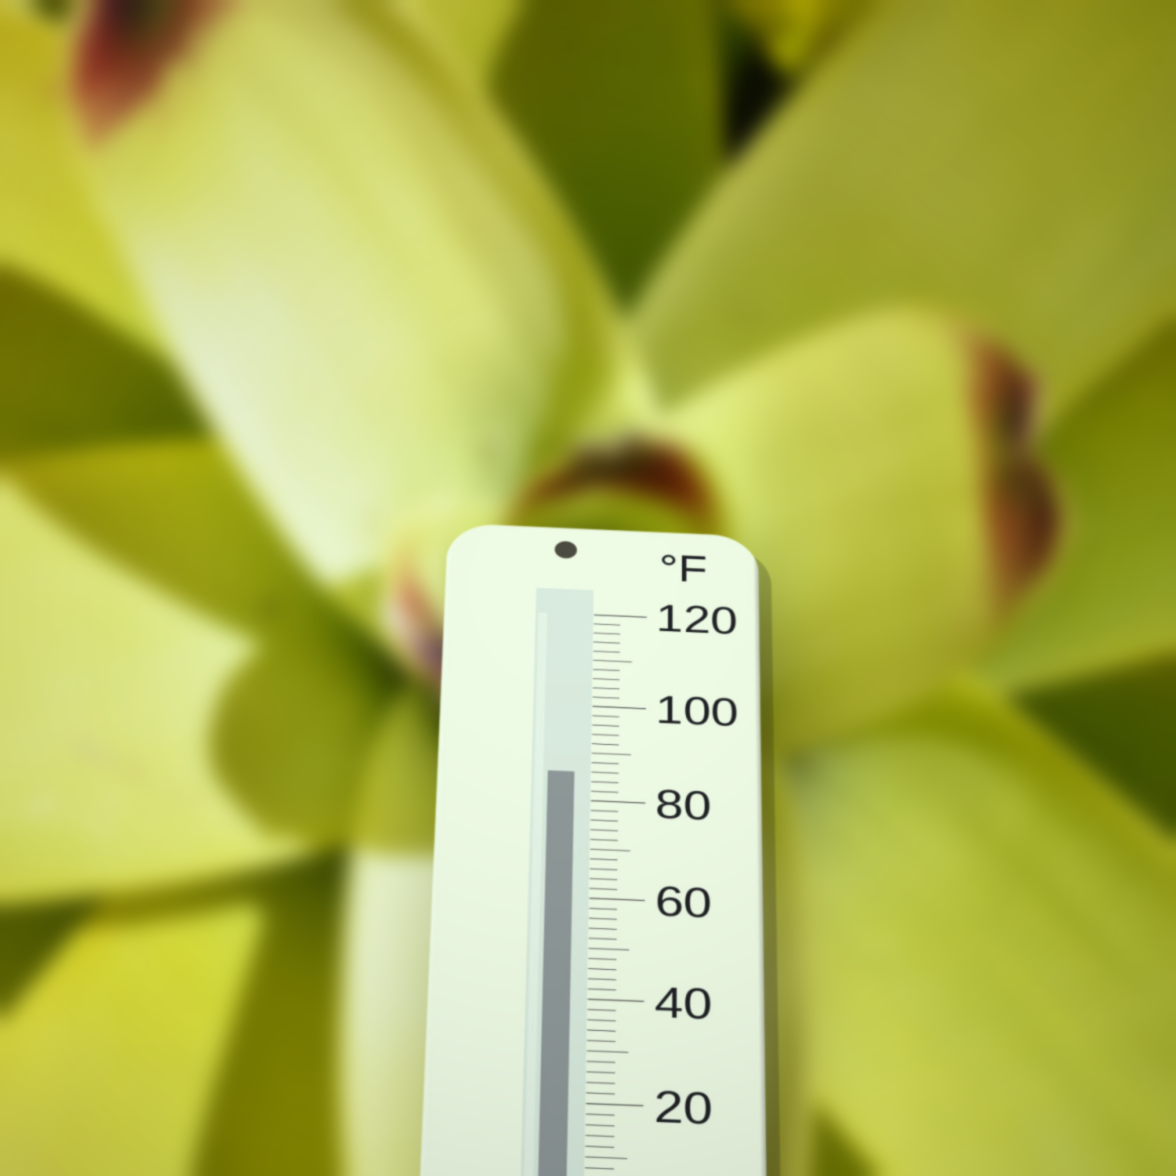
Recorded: °F 86
